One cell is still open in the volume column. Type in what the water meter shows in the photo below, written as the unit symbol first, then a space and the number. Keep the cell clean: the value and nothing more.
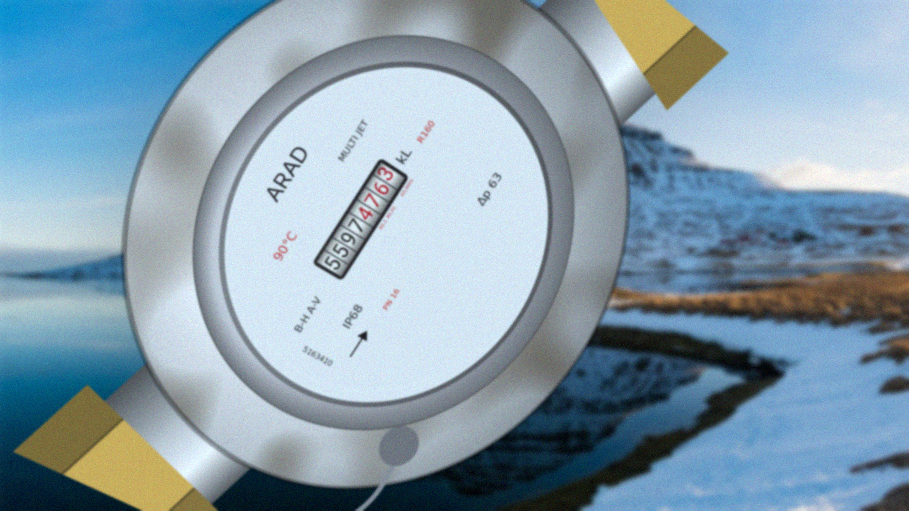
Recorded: kL 5597.4763
